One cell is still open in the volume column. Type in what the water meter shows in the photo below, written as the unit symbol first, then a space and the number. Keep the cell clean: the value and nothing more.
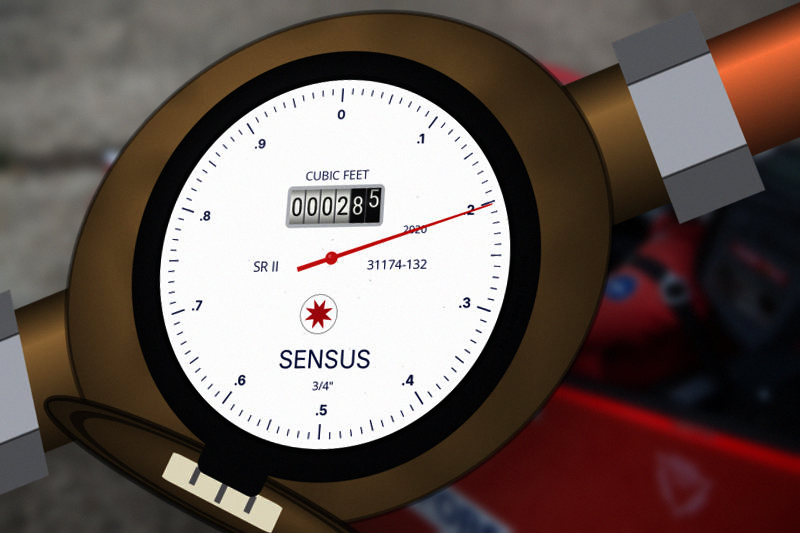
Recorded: ft³ 285.20
